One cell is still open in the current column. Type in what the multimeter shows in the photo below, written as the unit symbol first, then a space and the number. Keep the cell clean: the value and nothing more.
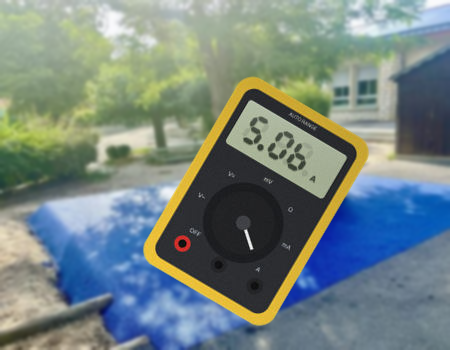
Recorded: A 5.06
